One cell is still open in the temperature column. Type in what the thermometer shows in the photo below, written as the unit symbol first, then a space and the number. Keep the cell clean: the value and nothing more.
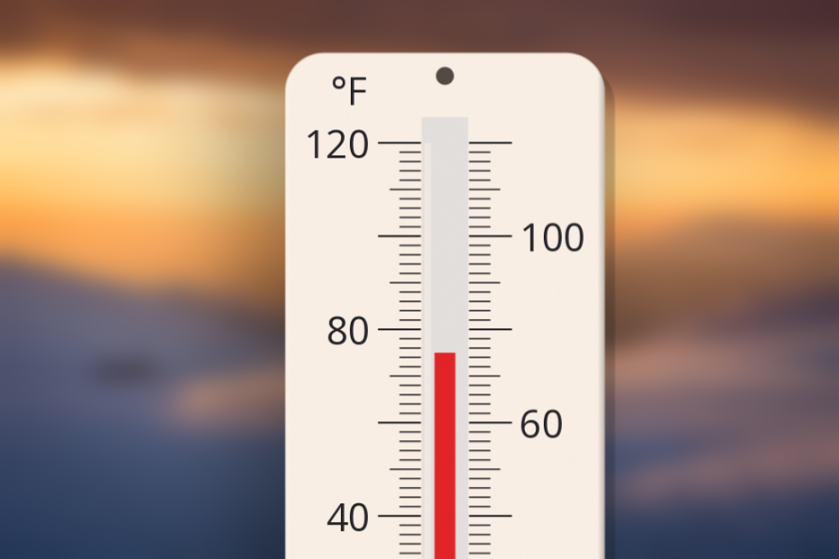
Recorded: °F 75
